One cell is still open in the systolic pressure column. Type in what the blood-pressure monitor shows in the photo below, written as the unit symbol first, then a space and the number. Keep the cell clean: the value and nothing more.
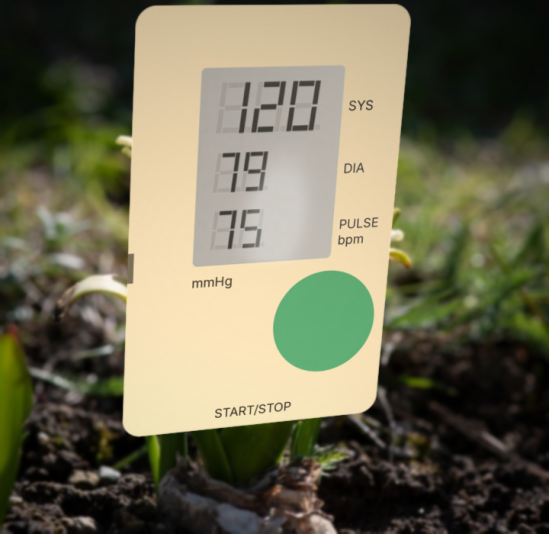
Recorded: mmHg 120
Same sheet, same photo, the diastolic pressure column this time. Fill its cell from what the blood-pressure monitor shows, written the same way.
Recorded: mmHg 79
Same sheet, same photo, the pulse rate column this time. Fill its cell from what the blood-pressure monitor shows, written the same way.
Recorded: bpm 75
